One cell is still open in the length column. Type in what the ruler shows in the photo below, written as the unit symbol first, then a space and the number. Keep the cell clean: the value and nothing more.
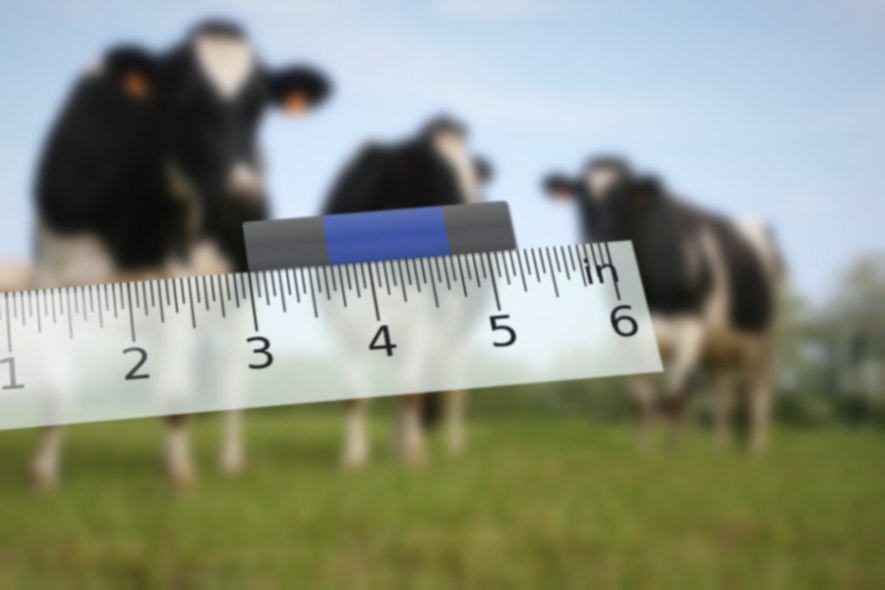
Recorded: in 2.25
